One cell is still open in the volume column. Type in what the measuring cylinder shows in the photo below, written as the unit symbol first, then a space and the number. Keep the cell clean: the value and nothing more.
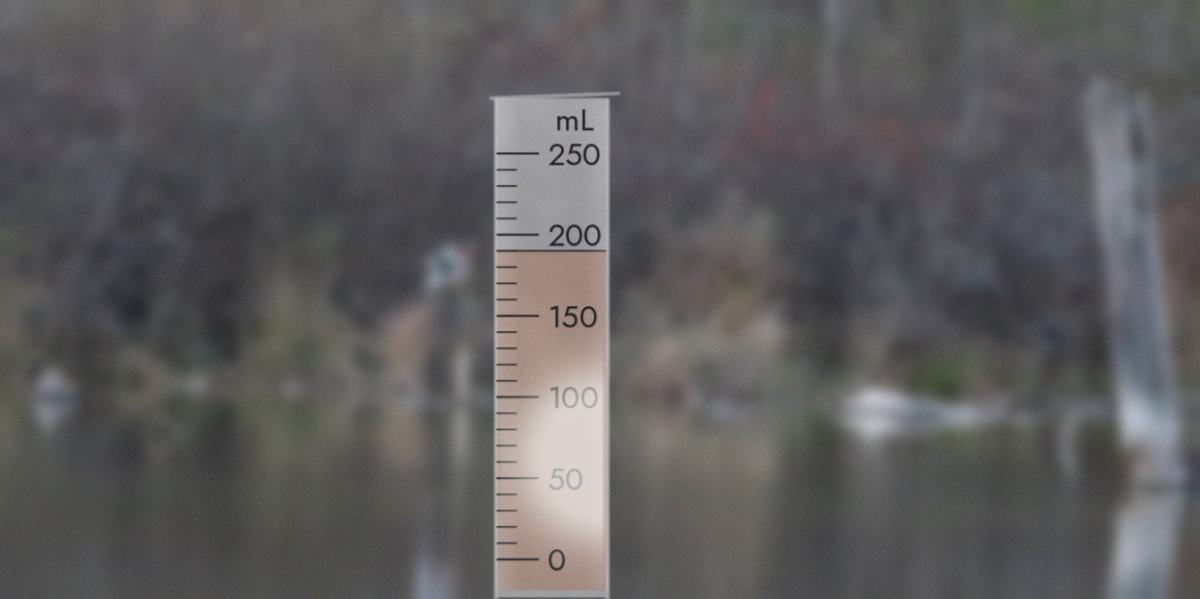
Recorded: mL 190
